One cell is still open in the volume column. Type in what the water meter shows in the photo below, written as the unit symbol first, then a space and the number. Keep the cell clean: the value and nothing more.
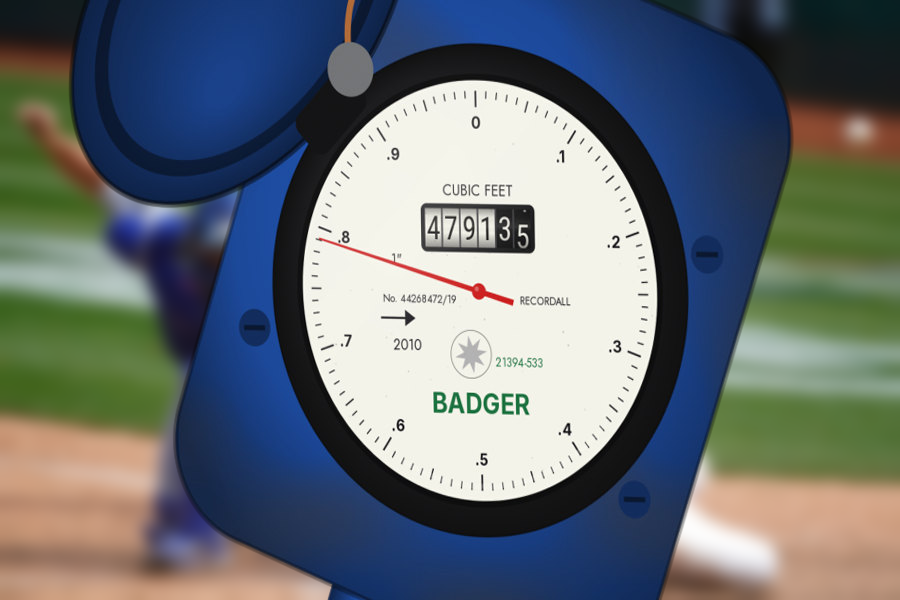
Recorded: ft³ 479134.79
